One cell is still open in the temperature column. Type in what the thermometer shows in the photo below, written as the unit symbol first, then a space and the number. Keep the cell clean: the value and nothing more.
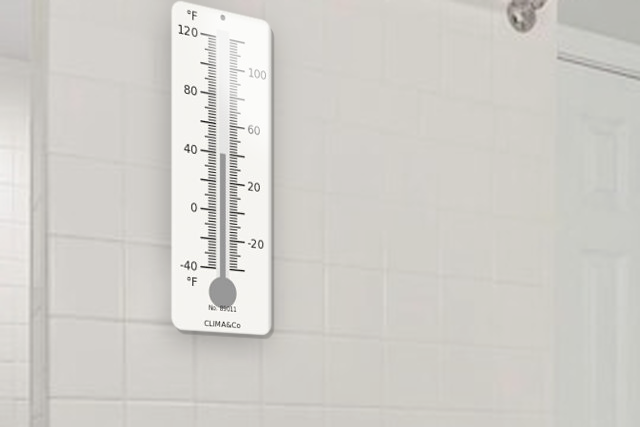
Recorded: °F 40
